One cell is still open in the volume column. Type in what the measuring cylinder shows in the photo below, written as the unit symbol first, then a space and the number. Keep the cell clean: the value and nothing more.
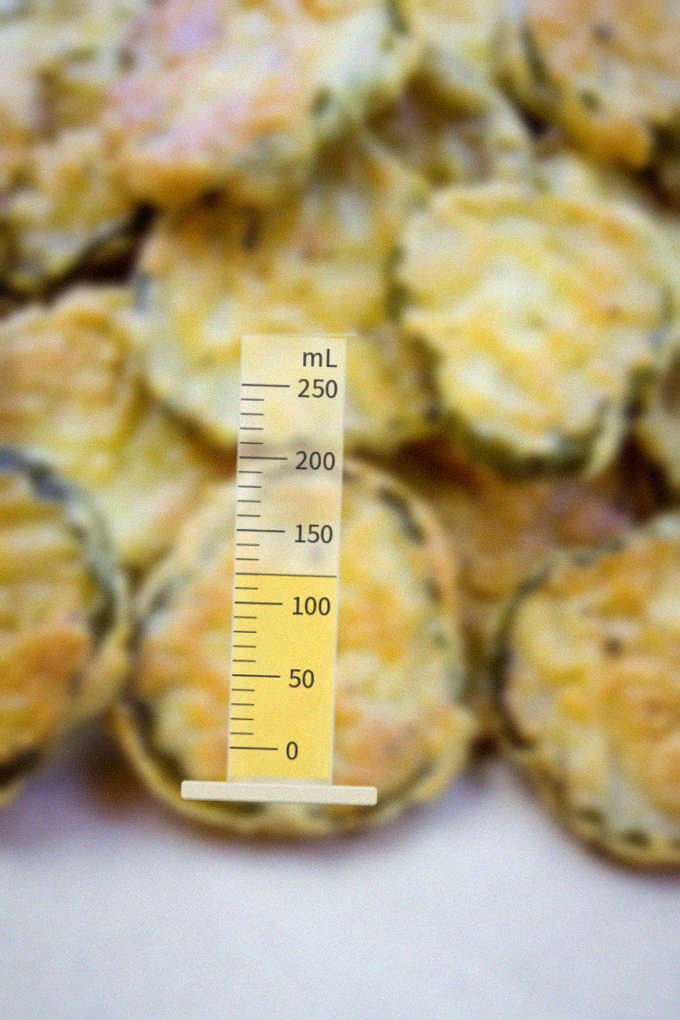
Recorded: mL 120
